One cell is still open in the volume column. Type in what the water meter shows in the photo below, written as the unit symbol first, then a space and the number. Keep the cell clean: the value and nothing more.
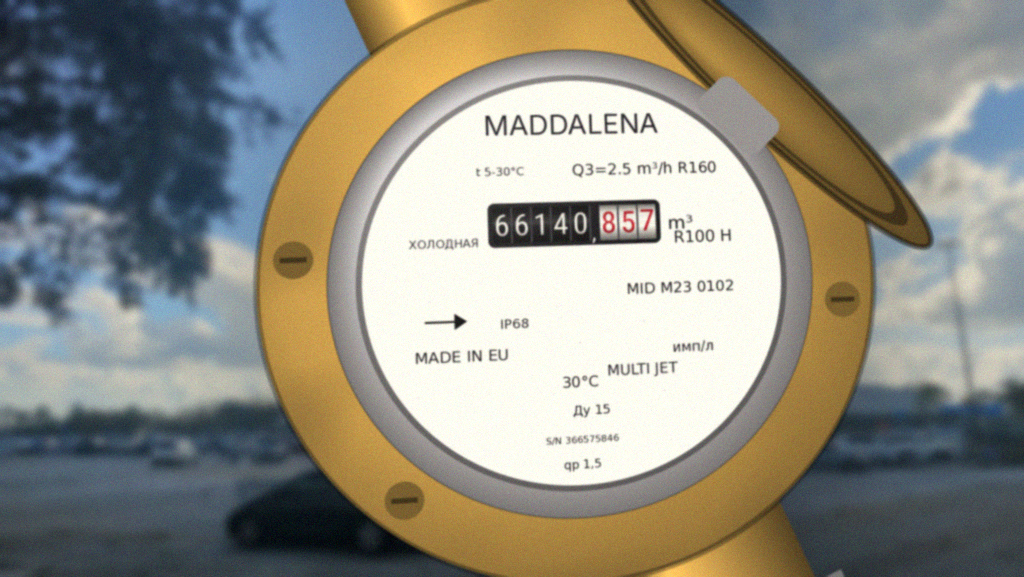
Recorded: m³ 66140.857
